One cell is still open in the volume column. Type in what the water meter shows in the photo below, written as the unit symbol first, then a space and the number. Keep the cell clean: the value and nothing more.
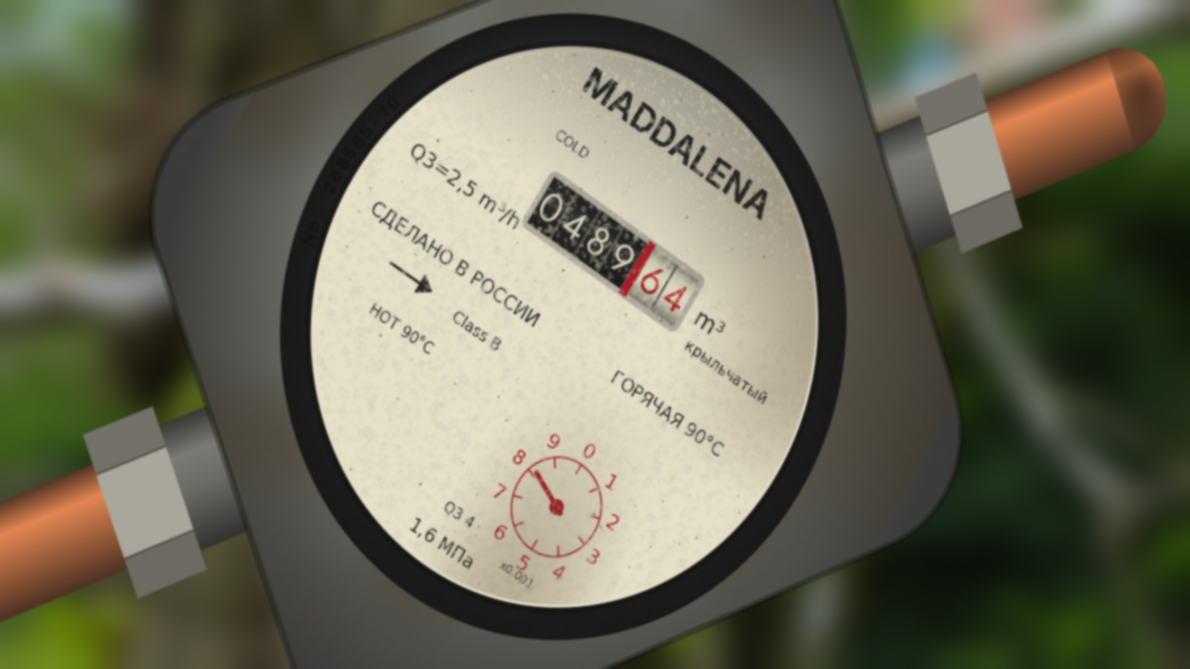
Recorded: m³ 489.648
